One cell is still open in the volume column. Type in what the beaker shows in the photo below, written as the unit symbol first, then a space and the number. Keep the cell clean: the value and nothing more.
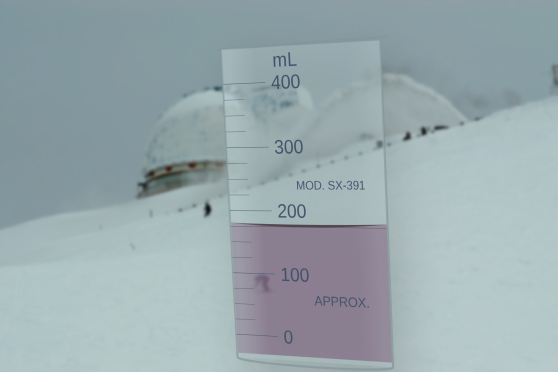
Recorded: mL 175
